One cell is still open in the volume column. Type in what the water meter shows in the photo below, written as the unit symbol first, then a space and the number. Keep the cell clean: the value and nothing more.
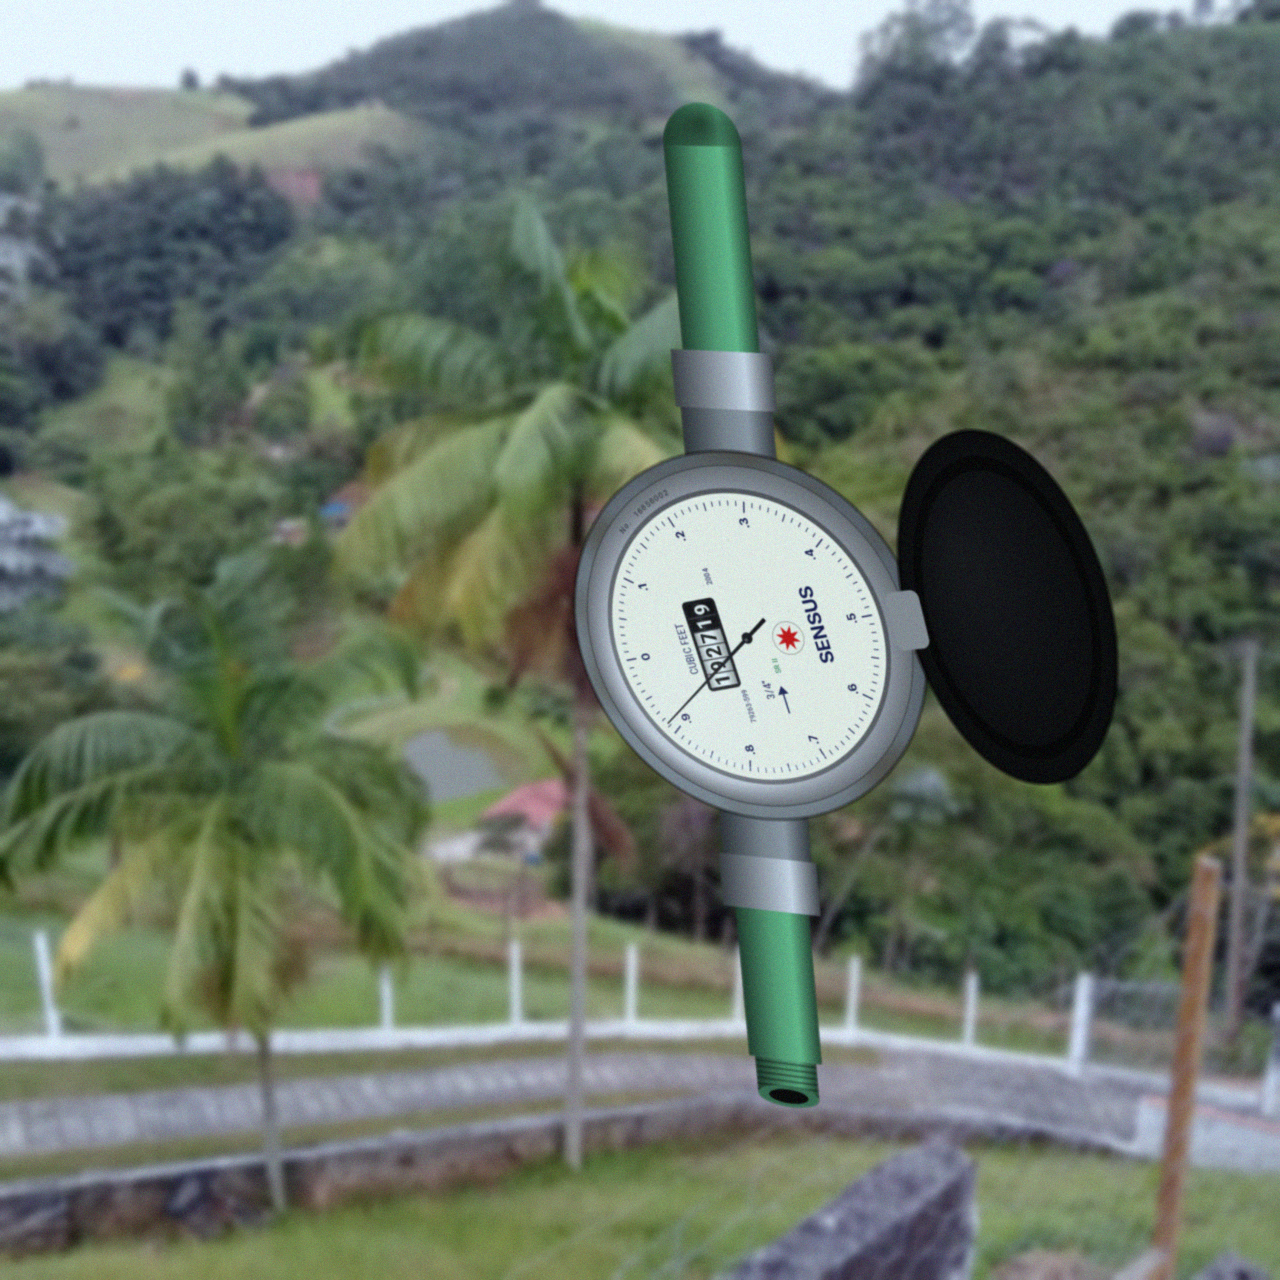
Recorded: ft³ 192718.91
